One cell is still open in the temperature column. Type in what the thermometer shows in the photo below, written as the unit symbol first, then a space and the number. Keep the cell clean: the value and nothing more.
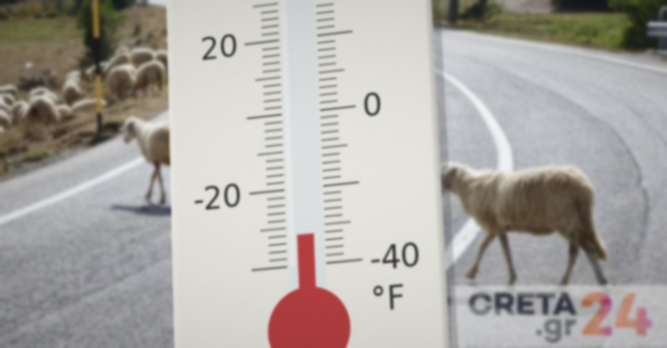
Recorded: °F -32
